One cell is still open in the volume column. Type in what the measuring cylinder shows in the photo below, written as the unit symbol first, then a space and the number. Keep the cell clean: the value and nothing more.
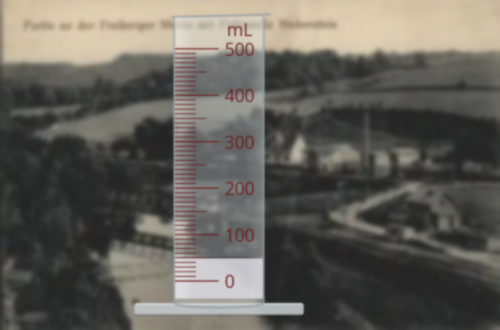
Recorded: mL 50
